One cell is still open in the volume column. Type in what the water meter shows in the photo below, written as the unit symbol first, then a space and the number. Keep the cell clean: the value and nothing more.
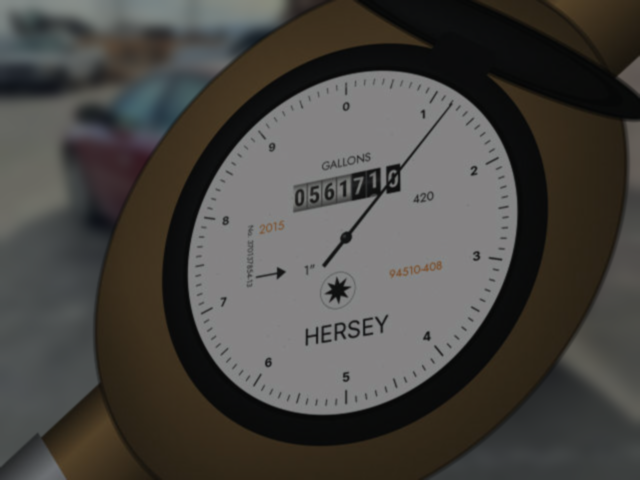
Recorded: gal 561711.2
